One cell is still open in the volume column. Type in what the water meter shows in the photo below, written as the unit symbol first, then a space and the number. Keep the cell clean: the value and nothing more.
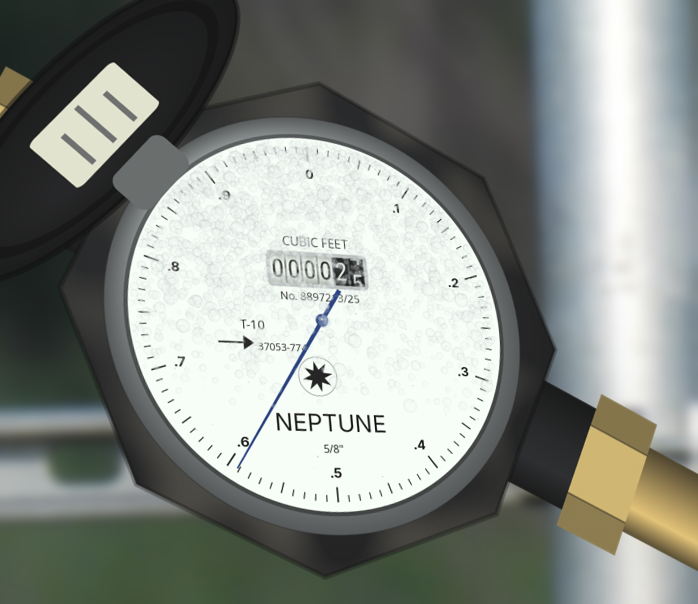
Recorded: ft³ 24.59
